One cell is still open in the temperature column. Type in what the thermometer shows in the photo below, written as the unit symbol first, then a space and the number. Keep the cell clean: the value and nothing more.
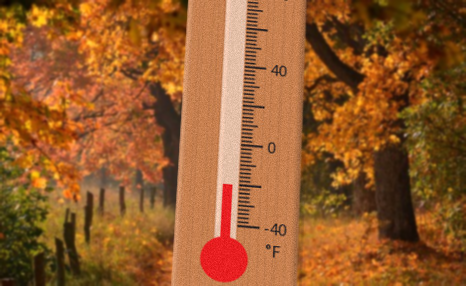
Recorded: °F -20
